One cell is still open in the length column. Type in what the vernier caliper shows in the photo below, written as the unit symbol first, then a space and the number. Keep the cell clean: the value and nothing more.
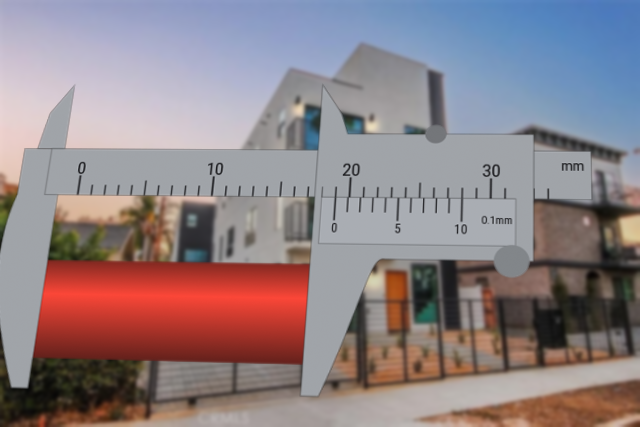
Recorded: mm 19.0
